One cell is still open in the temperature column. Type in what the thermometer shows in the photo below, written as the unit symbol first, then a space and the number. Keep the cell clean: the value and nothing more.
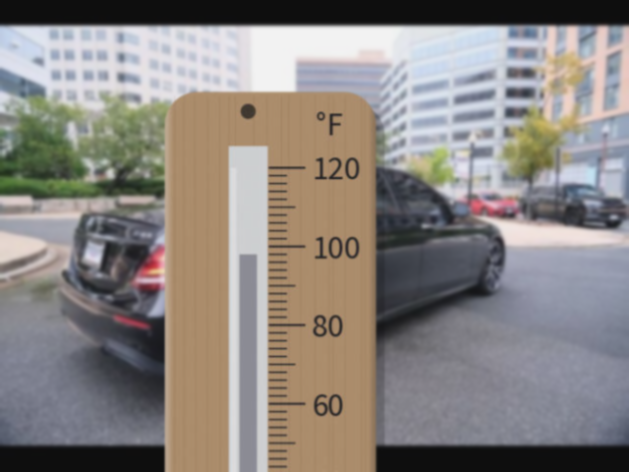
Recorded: °F 98
